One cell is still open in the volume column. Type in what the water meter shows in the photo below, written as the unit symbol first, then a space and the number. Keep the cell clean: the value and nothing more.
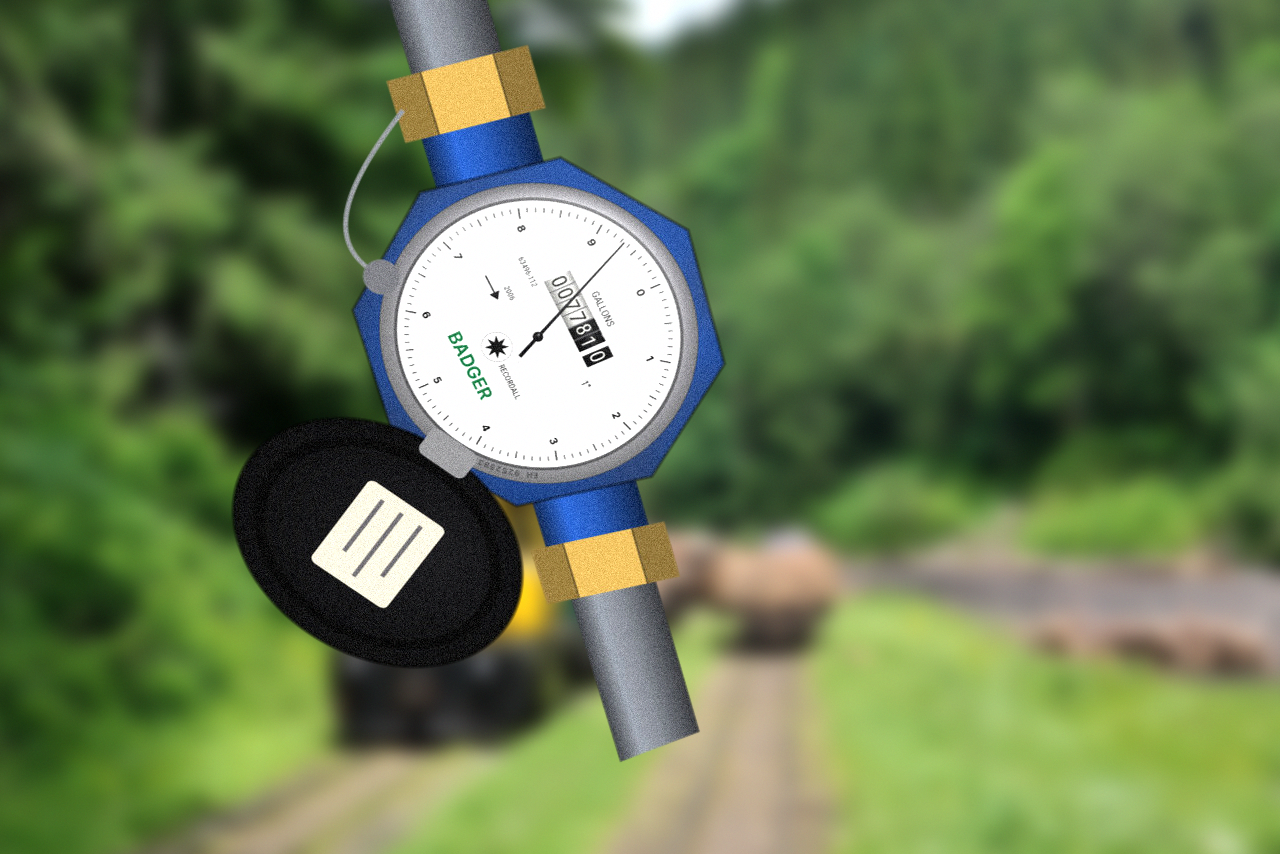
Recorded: gal 77809.3
